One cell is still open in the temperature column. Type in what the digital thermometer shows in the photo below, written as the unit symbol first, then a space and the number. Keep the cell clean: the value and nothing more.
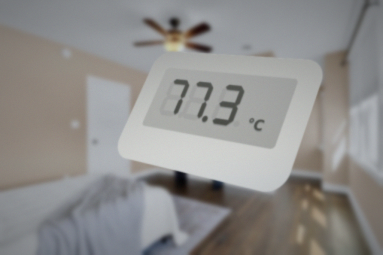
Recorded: °C 77.3
